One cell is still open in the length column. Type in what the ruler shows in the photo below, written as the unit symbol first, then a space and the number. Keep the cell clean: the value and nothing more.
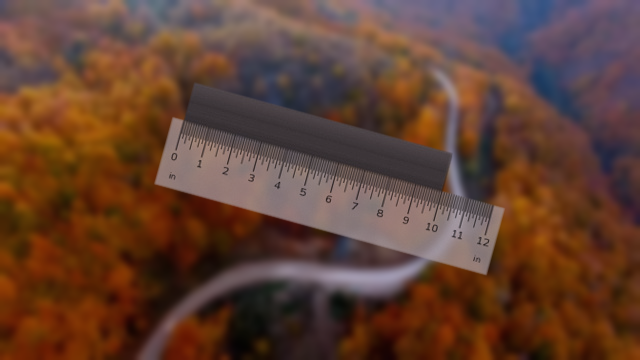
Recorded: in 10
